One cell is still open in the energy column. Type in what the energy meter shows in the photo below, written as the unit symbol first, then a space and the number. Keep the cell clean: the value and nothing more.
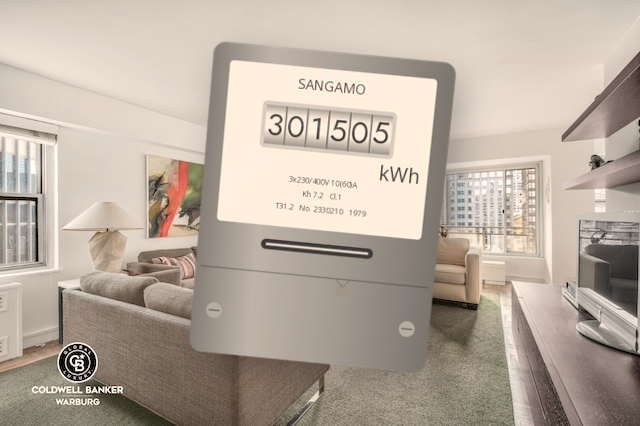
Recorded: kWh 301505
